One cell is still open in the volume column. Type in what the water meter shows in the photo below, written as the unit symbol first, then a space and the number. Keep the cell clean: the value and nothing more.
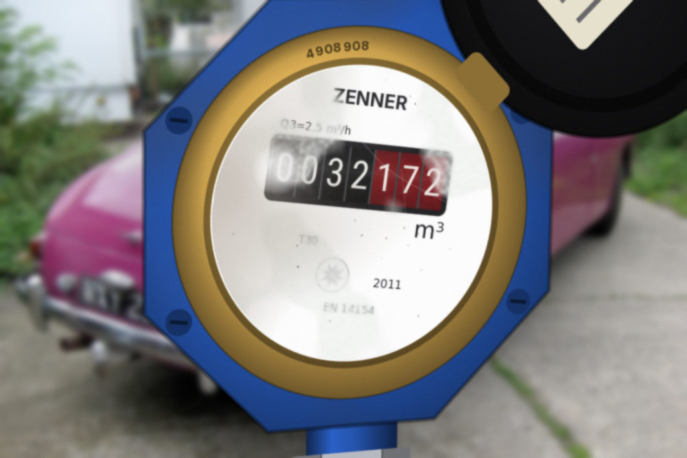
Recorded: m³ 32.172
